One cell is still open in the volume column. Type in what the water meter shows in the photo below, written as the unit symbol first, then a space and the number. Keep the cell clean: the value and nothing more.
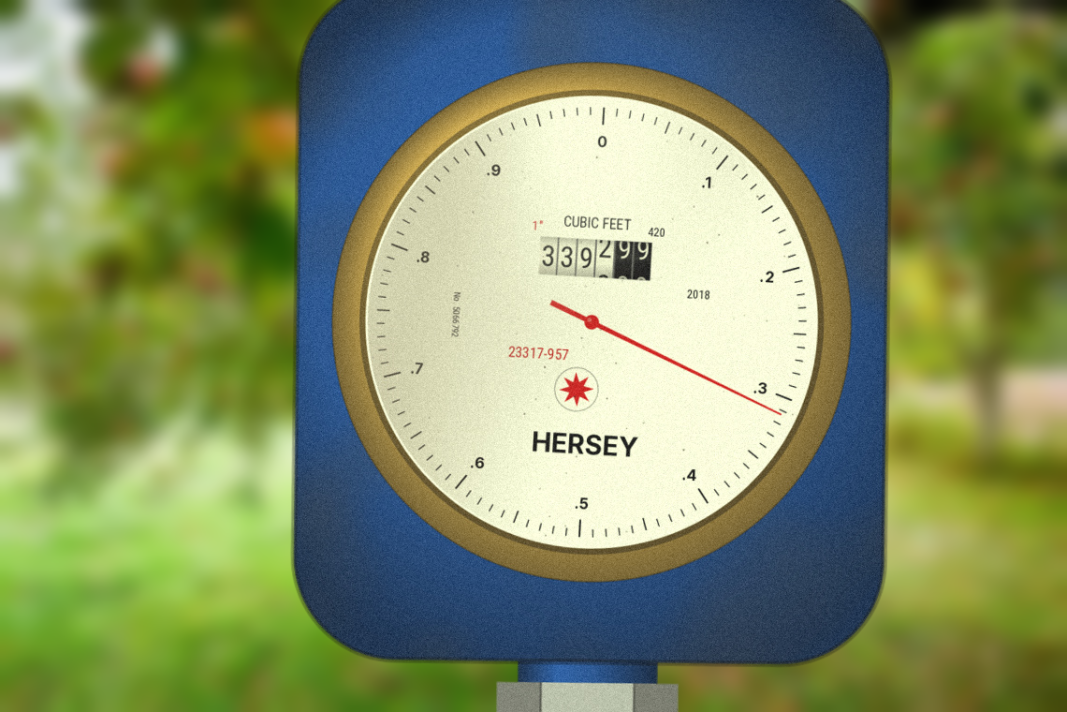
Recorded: ft³ 339299.31
